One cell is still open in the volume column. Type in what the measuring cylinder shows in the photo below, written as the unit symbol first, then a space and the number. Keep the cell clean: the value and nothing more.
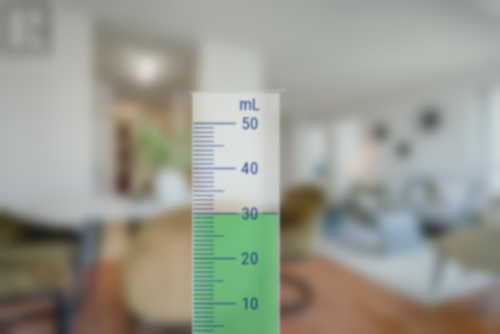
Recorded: mL 30
